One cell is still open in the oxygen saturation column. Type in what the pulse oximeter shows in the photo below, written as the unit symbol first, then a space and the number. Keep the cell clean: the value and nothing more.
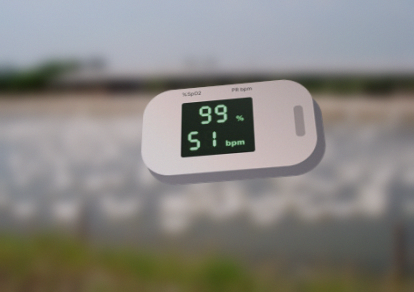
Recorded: % 99
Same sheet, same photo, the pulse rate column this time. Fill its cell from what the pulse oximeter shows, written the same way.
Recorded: bpm 51
